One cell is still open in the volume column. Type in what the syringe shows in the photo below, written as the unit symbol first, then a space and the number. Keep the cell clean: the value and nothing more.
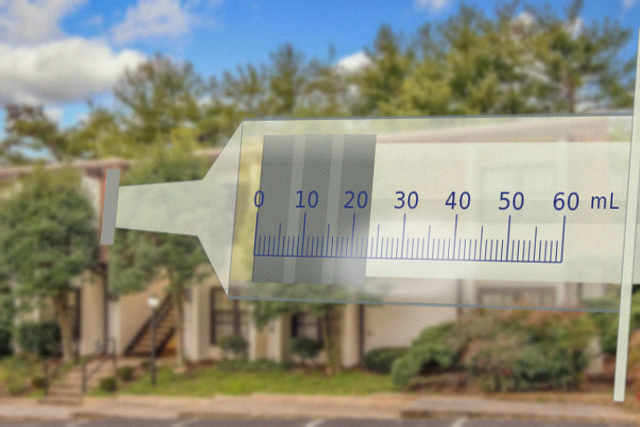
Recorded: mL 0
